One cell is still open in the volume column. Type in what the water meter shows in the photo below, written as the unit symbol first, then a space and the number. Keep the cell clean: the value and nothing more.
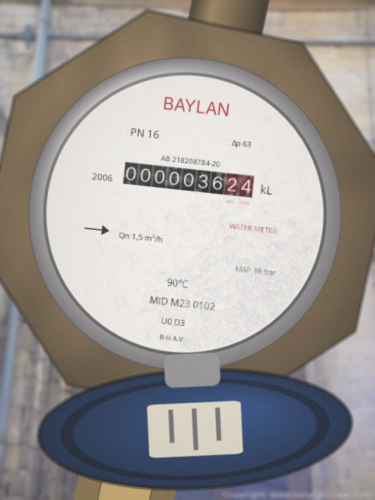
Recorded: kL 36.24
